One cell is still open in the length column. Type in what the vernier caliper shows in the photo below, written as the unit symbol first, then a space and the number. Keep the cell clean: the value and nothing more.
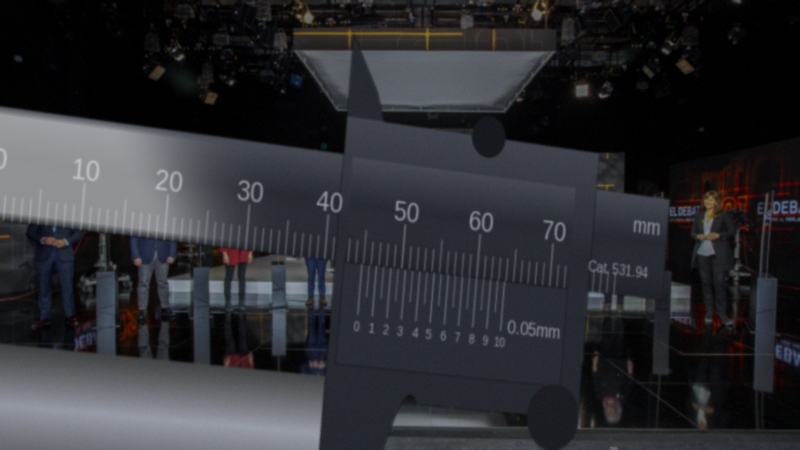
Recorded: mm 44.8
